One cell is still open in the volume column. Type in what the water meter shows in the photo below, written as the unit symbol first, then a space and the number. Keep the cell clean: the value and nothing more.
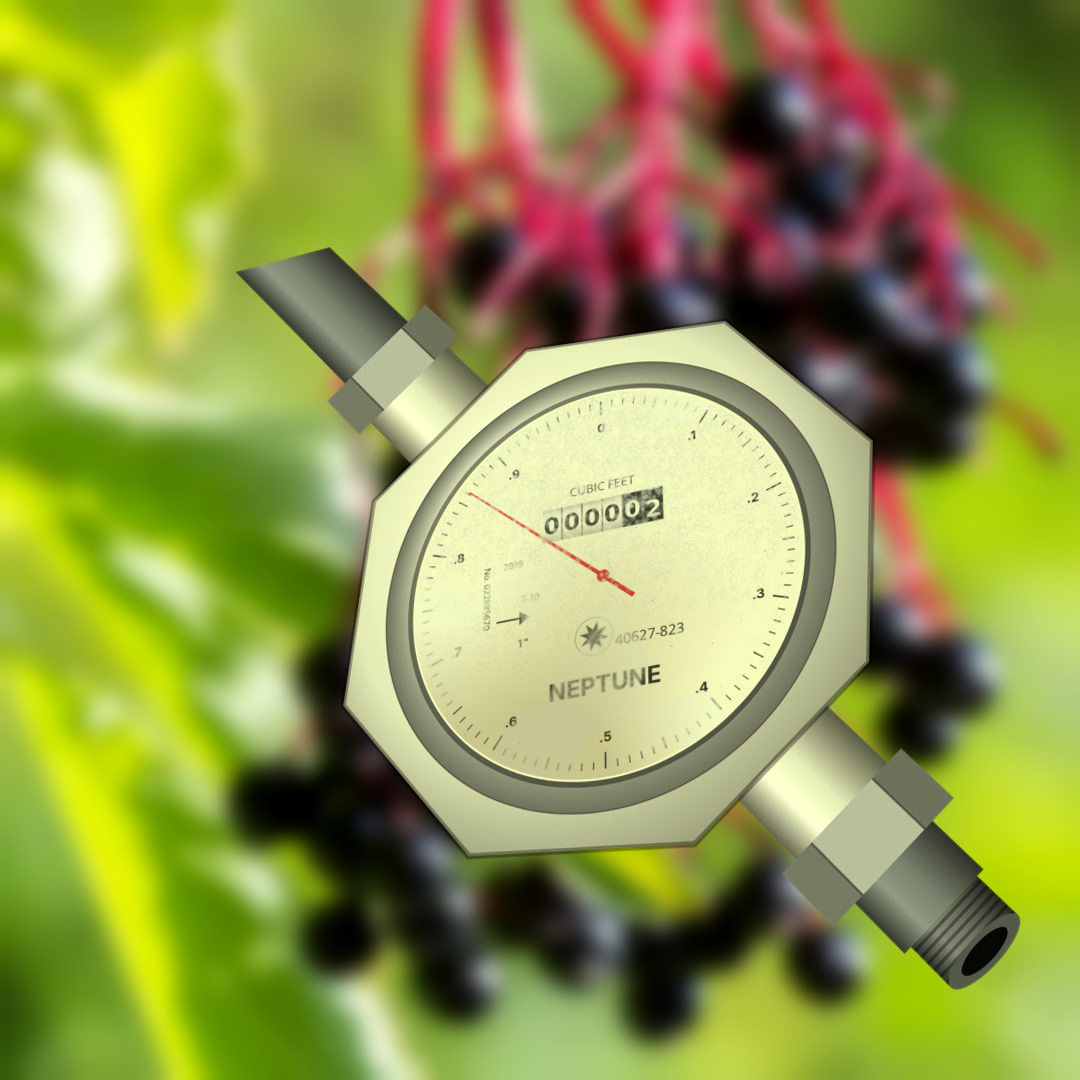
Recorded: ft³ 1.86
